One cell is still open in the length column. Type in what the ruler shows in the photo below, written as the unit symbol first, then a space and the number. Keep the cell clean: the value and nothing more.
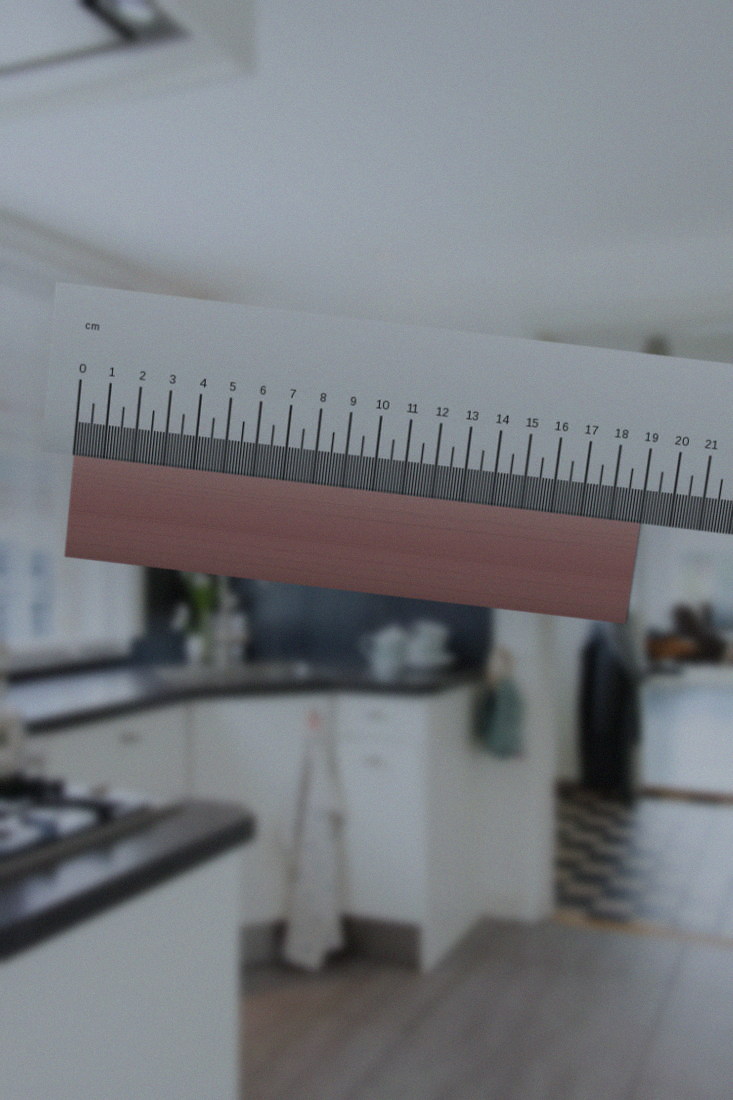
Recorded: cm 19
